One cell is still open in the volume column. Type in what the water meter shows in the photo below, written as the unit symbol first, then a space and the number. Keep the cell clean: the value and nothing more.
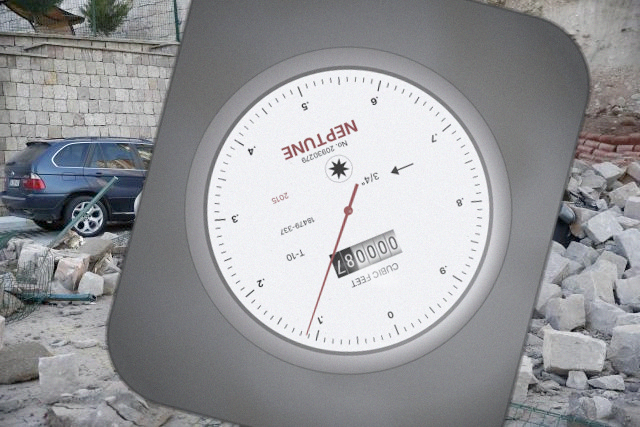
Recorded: ft³ 87.11
